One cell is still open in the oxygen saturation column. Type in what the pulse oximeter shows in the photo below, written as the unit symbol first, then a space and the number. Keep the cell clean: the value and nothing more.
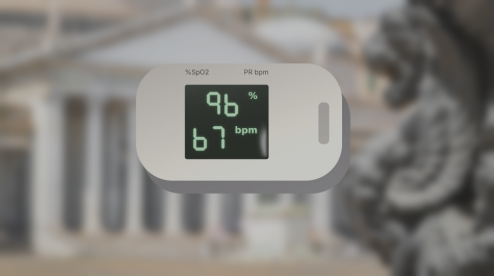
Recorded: % 96
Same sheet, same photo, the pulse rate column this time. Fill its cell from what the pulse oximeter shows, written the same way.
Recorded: bpm 67
